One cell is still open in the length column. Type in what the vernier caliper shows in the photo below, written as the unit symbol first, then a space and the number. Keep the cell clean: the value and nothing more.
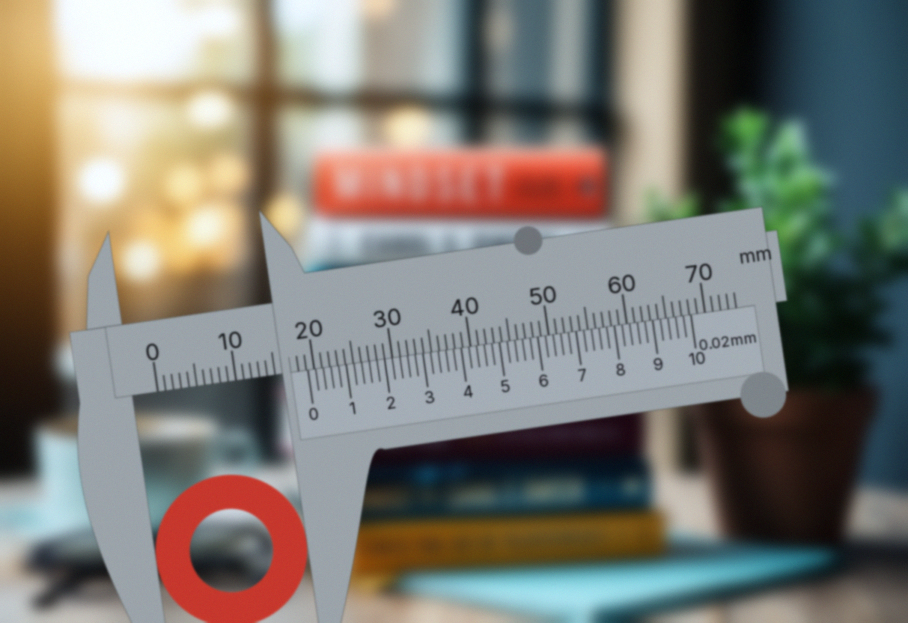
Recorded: mm 19.2
